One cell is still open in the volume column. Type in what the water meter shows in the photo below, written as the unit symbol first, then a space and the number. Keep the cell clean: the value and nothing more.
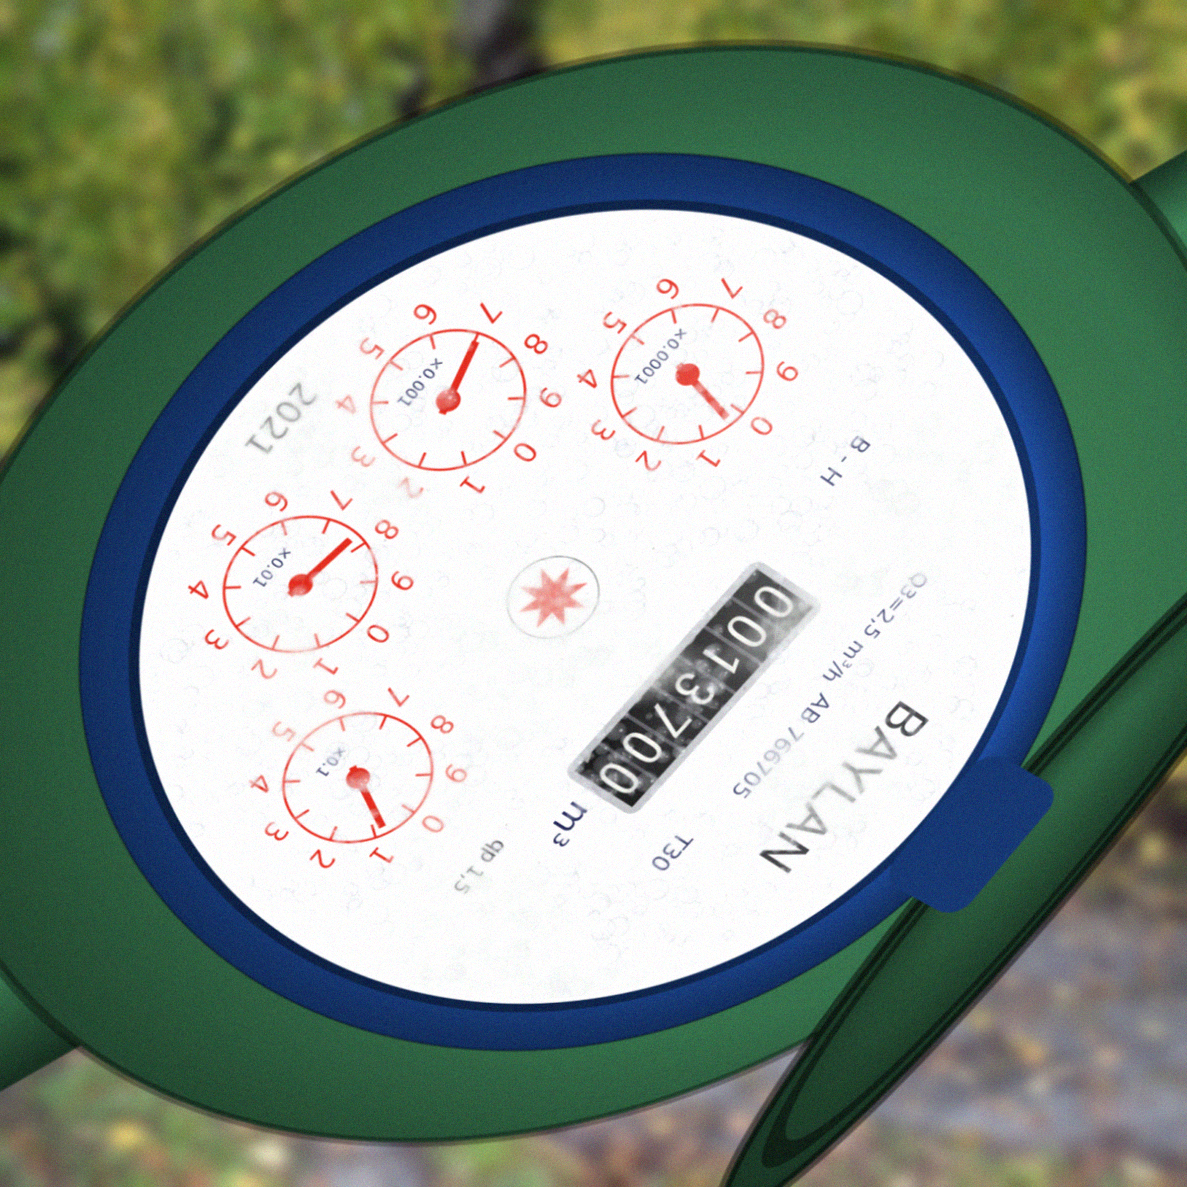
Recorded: m³ 13700.0770
